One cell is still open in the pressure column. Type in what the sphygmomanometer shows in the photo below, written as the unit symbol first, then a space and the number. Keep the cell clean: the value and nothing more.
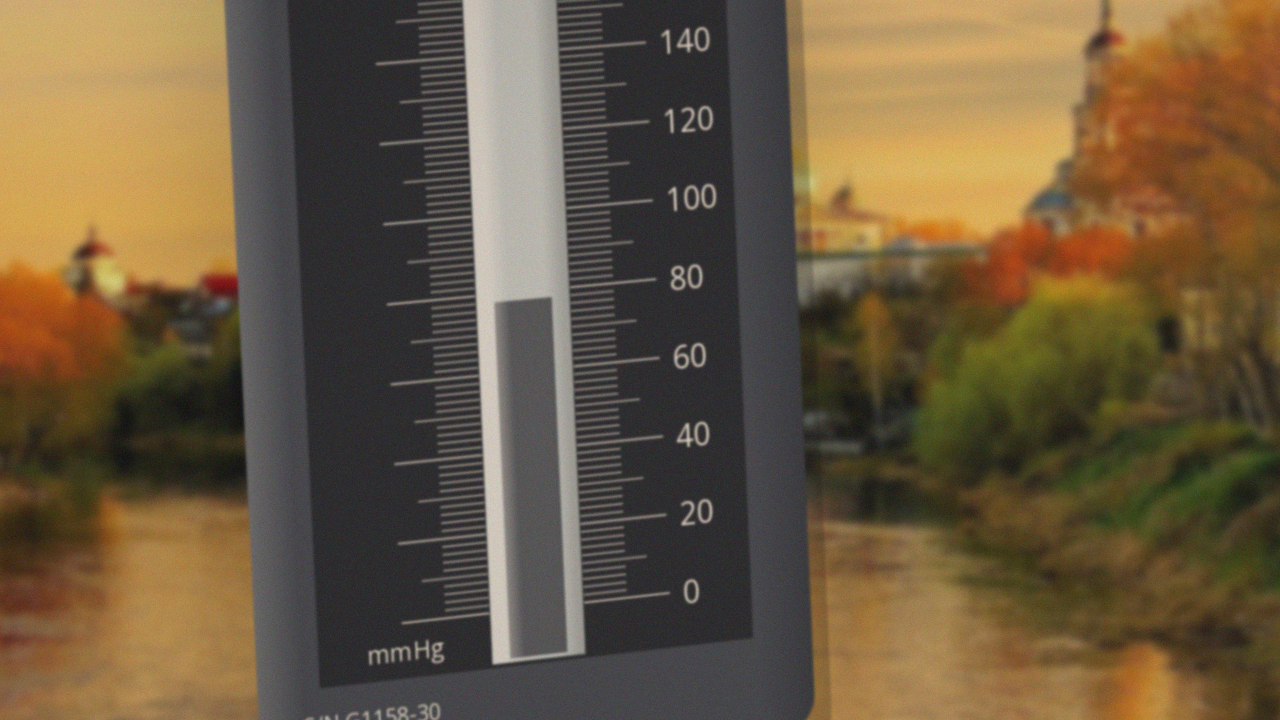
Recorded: mmHg 78
